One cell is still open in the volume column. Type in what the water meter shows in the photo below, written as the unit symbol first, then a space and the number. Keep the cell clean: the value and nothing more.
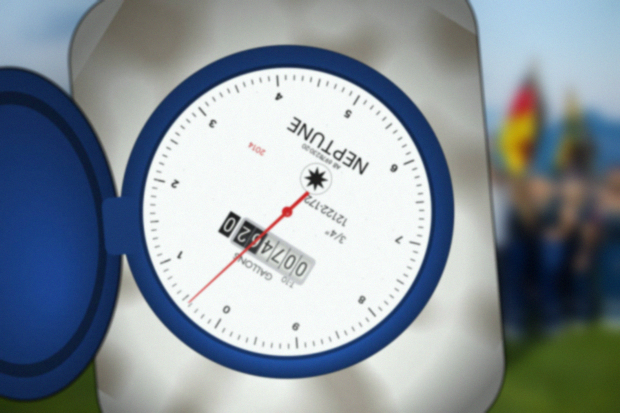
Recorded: gal 74620.4
